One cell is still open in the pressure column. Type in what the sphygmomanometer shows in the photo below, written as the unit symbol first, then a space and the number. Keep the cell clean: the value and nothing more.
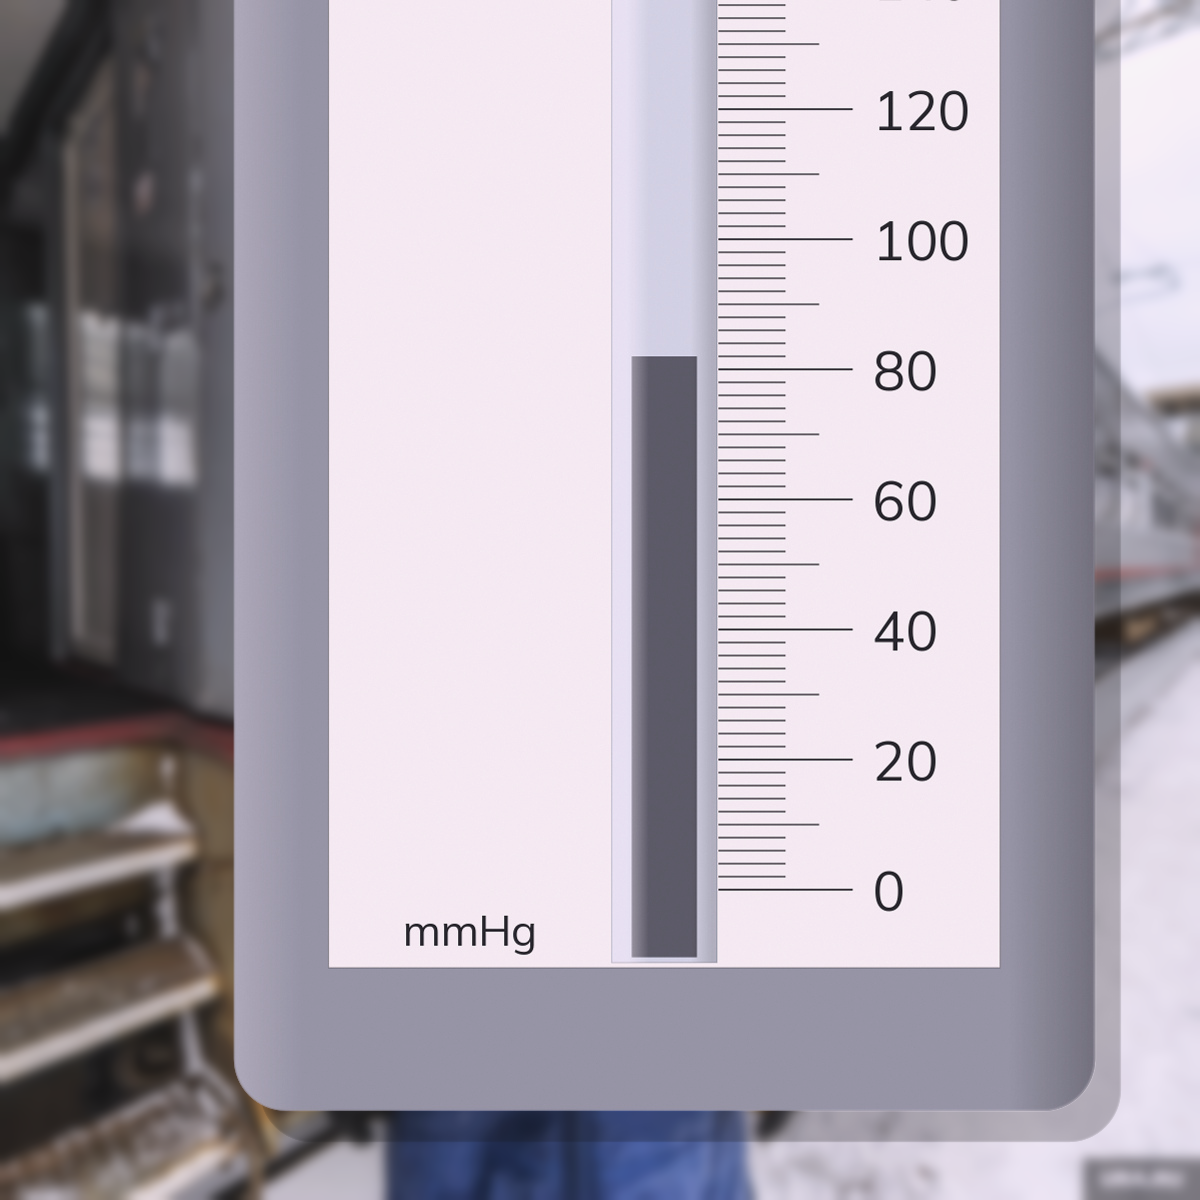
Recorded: mmHg 82
